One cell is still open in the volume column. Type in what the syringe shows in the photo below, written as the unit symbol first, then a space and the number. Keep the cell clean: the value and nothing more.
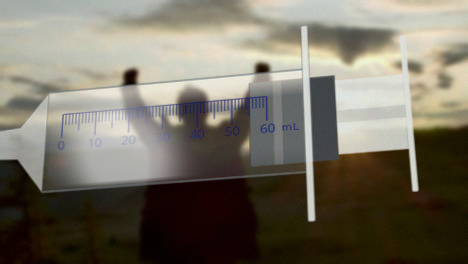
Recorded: mL 55
